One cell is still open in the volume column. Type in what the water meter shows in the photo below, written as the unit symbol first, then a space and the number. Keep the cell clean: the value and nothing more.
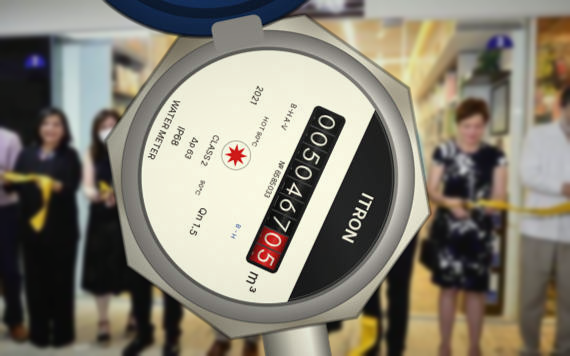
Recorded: m³ 50467.05
